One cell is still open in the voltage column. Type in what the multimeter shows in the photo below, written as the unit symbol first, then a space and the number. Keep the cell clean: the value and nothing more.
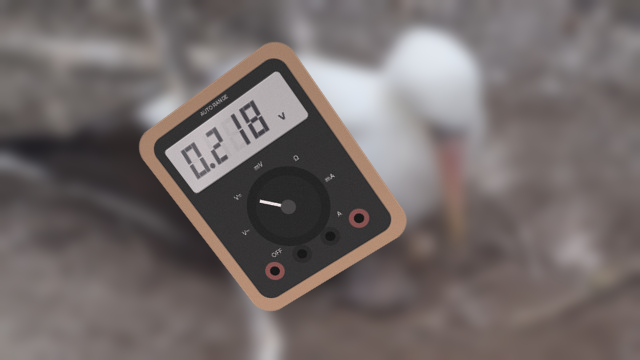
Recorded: V 0.218
